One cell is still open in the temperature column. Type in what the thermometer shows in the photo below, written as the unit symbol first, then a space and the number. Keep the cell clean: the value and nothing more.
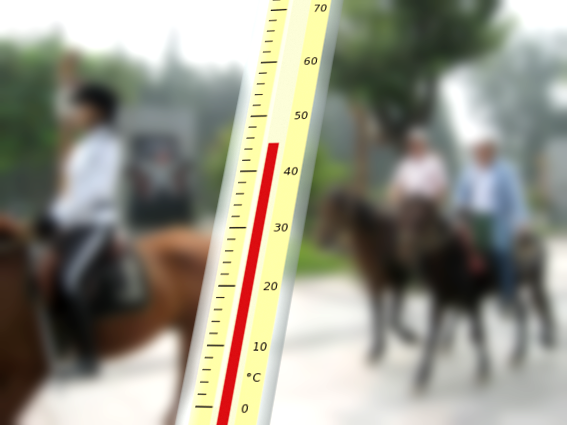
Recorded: °C 45
